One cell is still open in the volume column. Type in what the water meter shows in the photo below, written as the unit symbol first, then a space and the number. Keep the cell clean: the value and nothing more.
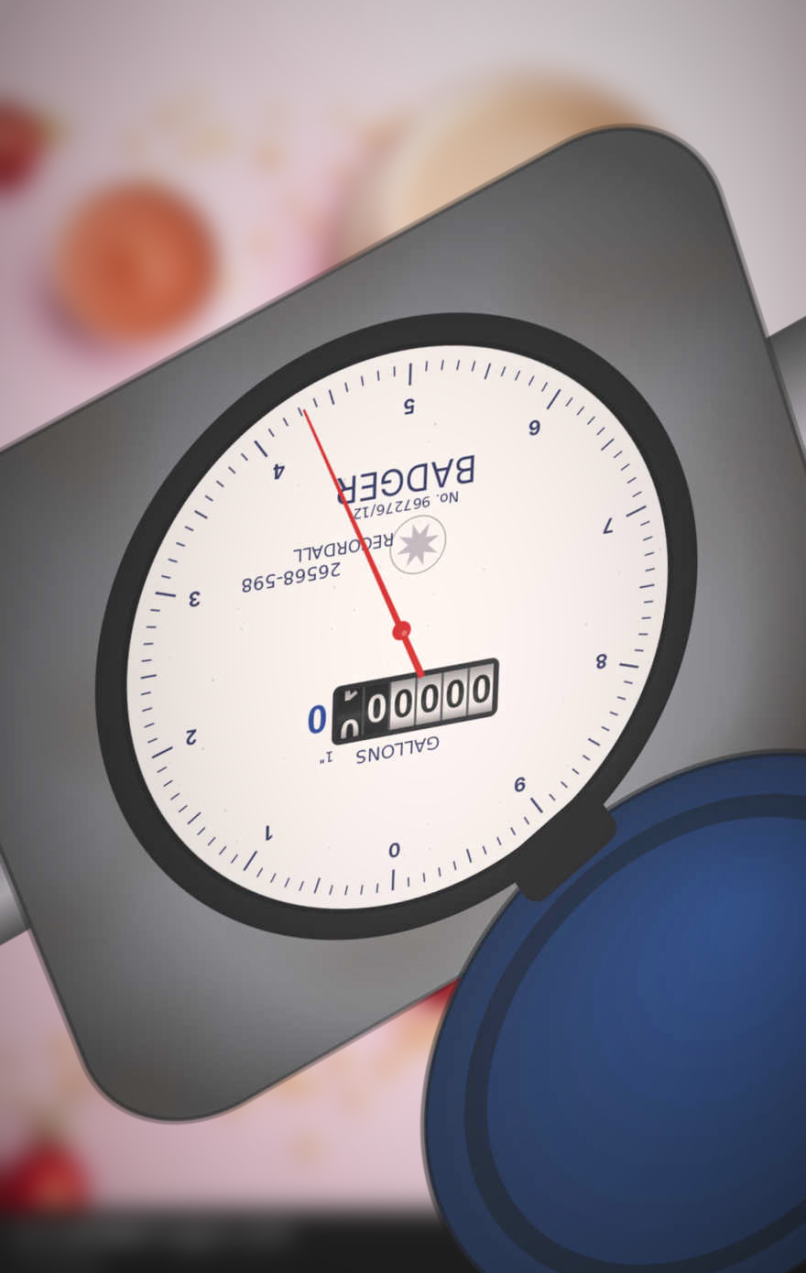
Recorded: gal 4.3
